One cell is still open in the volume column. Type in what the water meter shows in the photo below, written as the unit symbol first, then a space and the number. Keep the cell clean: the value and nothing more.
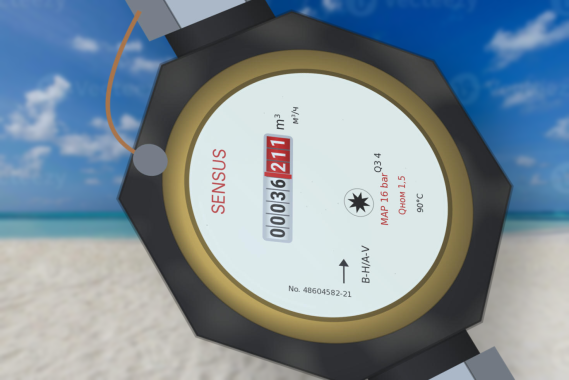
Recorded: m³ 36.211
